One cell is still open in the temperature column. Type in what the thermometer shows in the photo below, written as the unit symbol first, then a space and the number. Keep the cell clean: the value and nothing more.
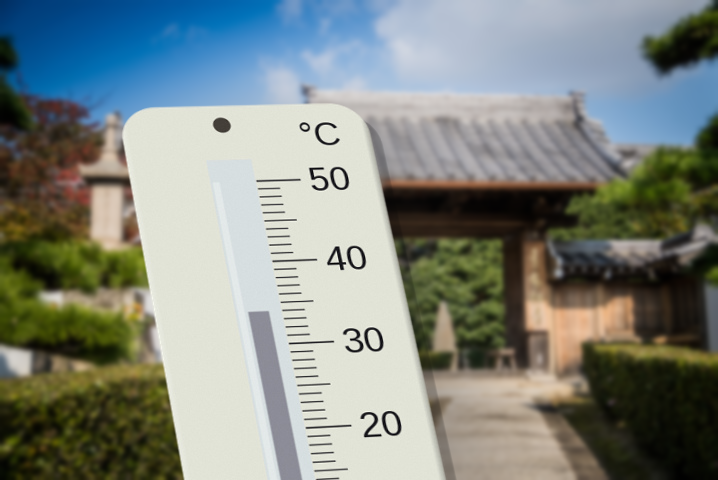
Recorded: °C 34
